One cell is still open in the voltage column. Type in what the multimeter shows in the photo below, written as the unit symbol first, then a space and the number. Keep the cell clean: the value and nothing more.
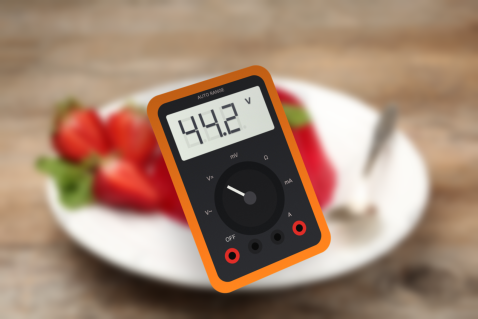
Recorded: V 44.2
